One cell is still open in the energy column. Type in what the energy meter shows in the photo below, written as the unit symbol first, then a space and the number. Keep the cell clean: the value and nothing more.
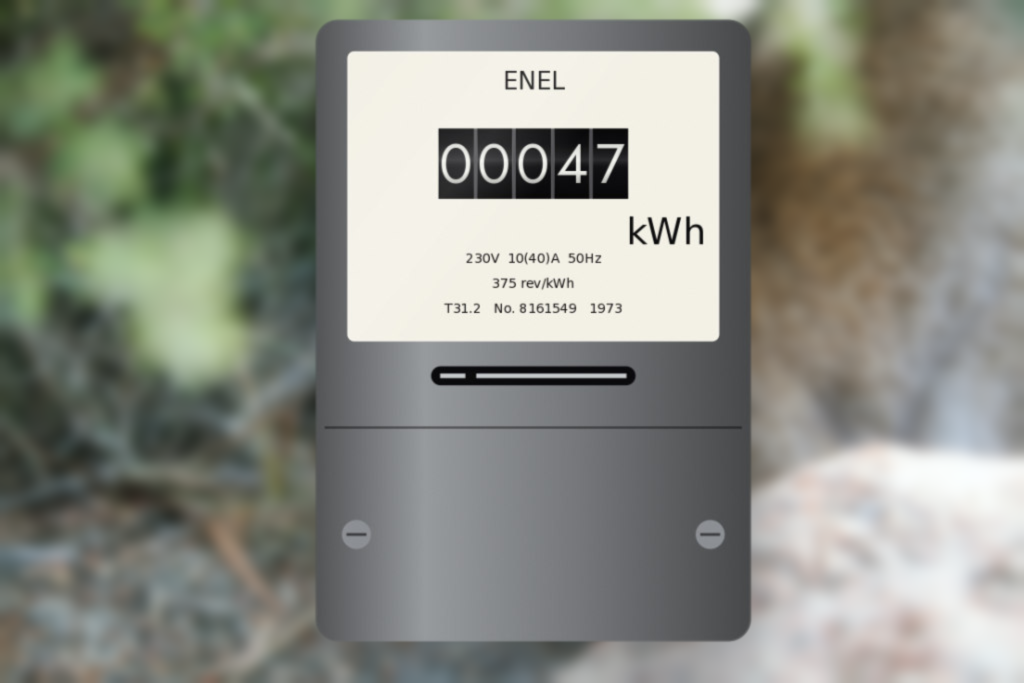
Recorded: kWh 47
